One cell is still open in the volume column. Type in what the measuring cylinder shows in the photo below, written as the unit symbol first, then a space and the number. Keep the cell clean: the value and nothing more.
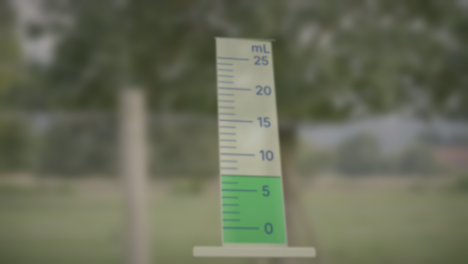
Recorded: mL 7
